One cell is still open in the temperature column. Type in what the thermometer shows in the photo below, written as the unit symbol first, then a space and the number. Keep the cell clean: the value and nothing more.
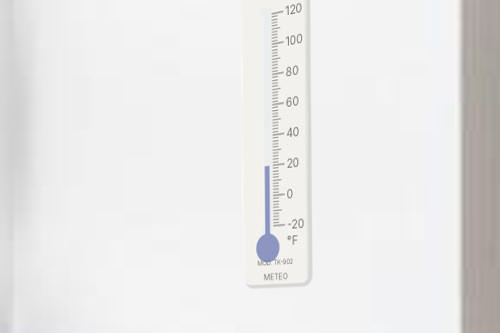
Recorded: °F 20
